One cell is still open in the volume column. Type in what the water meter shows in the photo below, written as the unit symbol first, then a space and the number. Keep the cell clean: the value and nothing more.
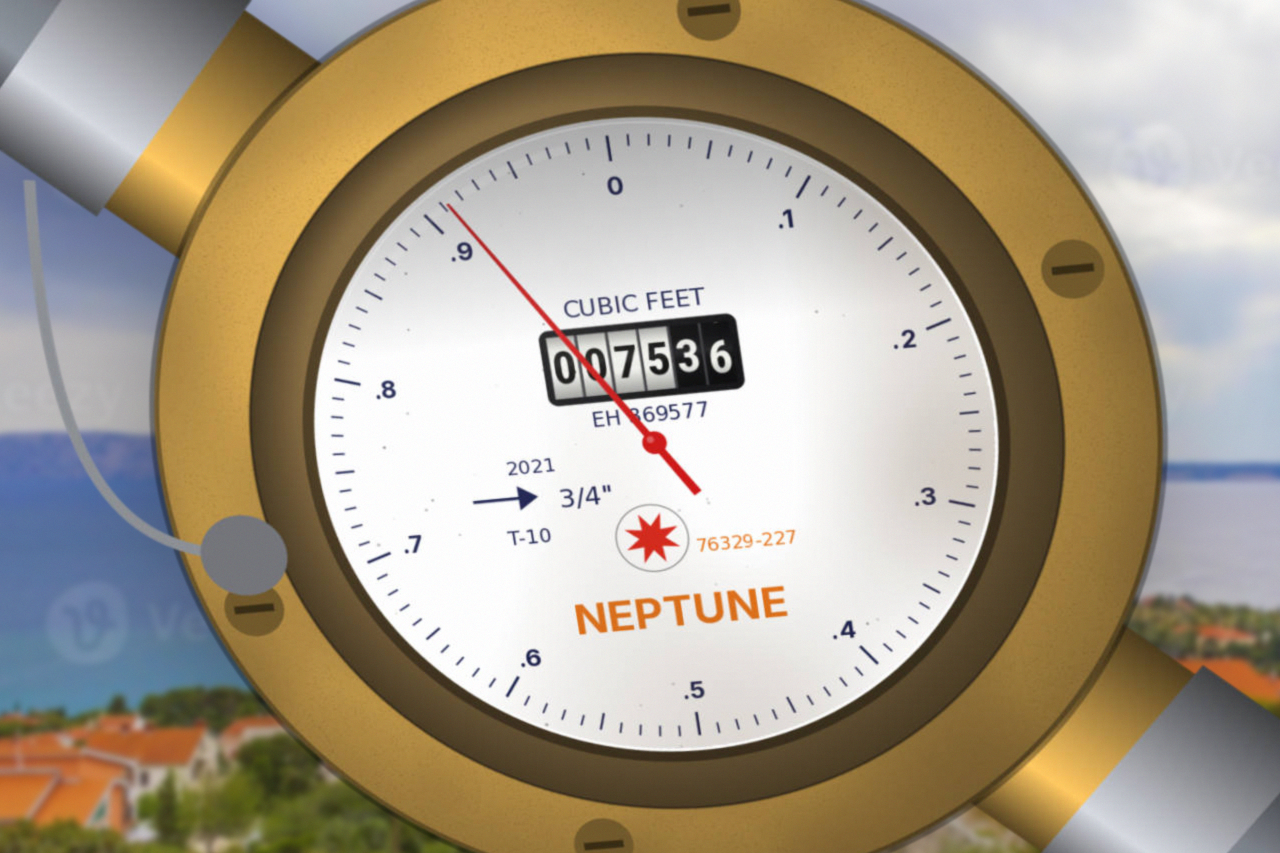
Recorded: ft³ 7535.91
